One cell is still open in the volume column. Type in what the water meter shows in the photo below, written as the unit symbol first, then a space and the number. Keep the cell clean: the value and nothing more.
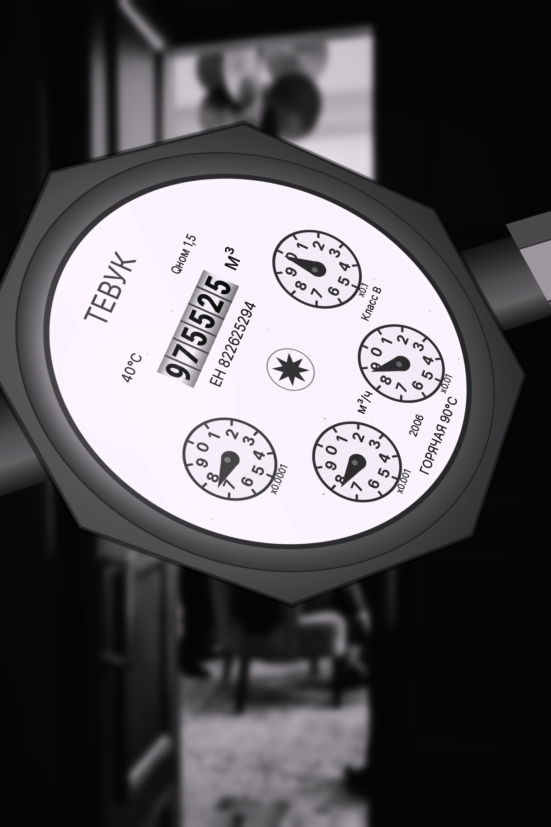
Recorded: m³ 975524.9877
